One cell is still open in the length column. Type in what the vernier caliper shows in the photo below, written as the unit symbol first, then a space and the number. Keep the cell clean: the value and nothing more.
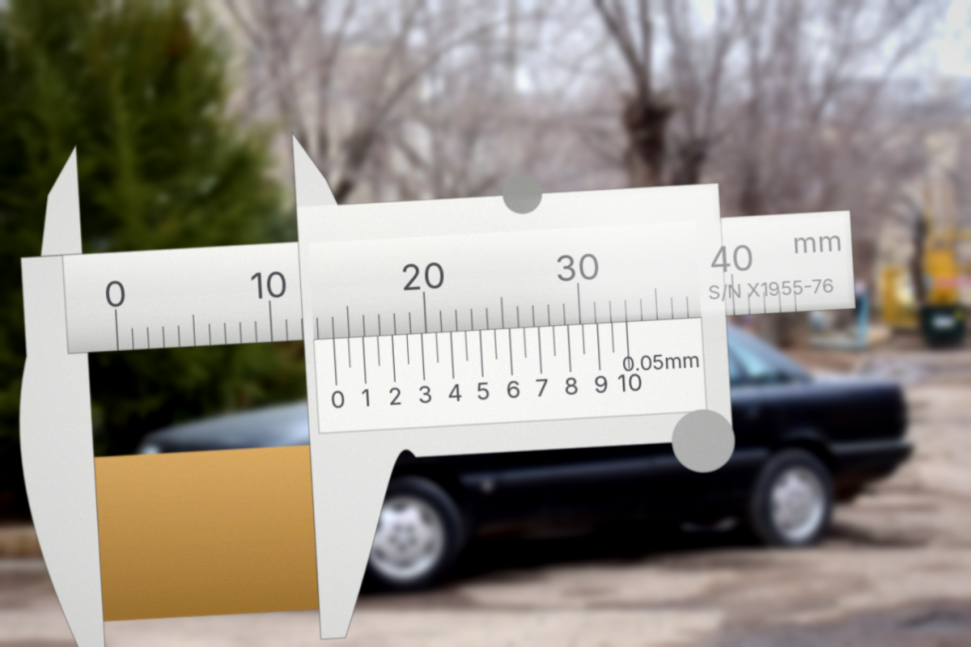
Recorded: mm 14.0
